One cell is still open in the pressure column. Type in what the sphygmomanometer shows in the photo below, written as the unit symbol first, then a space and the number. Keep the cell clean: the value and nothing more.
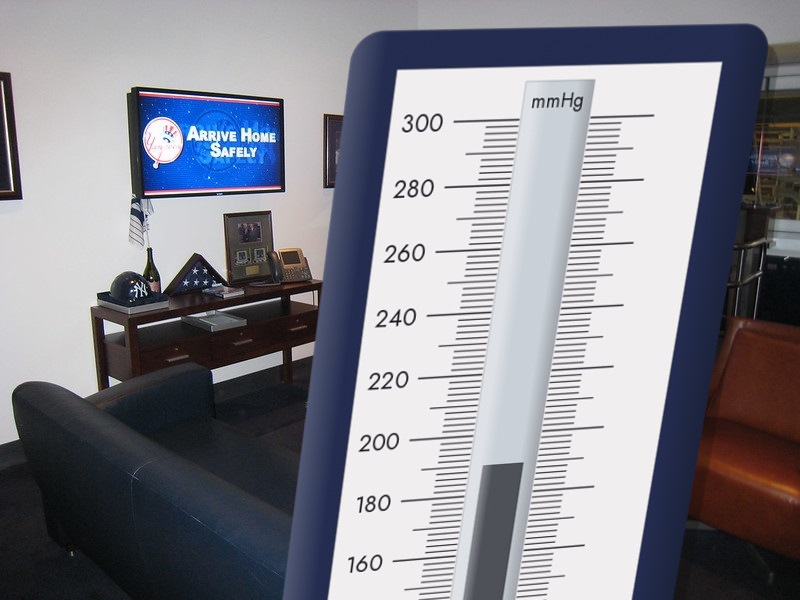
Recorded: mmHg 190
